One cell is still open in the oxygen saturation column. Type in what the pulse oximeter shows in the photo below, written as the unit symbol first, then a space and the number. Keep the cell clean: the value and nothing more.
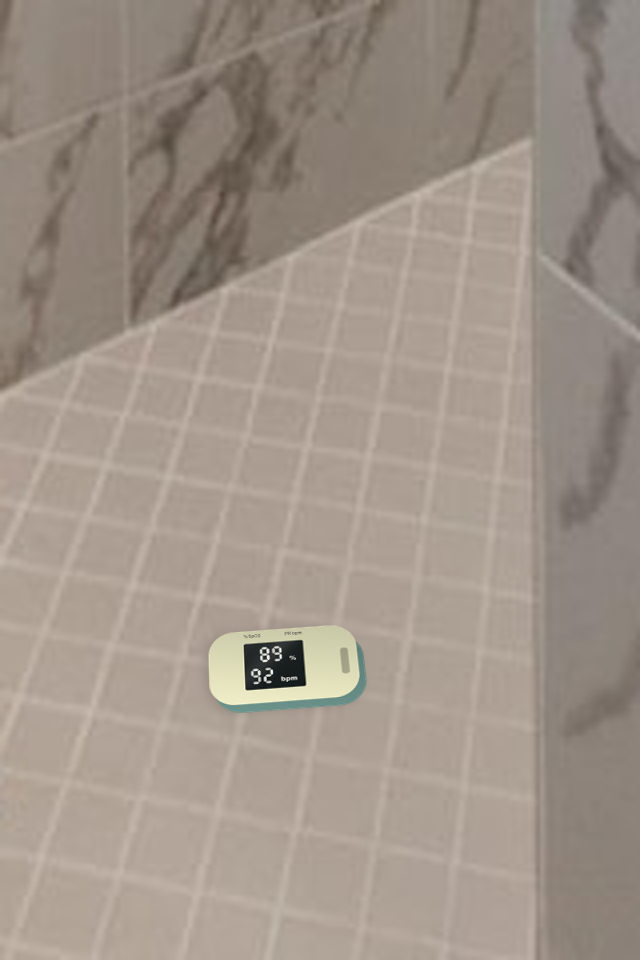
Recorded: % 89
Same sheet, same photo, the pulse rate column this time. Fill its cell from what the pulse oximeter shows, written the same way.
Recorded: bpm 92
